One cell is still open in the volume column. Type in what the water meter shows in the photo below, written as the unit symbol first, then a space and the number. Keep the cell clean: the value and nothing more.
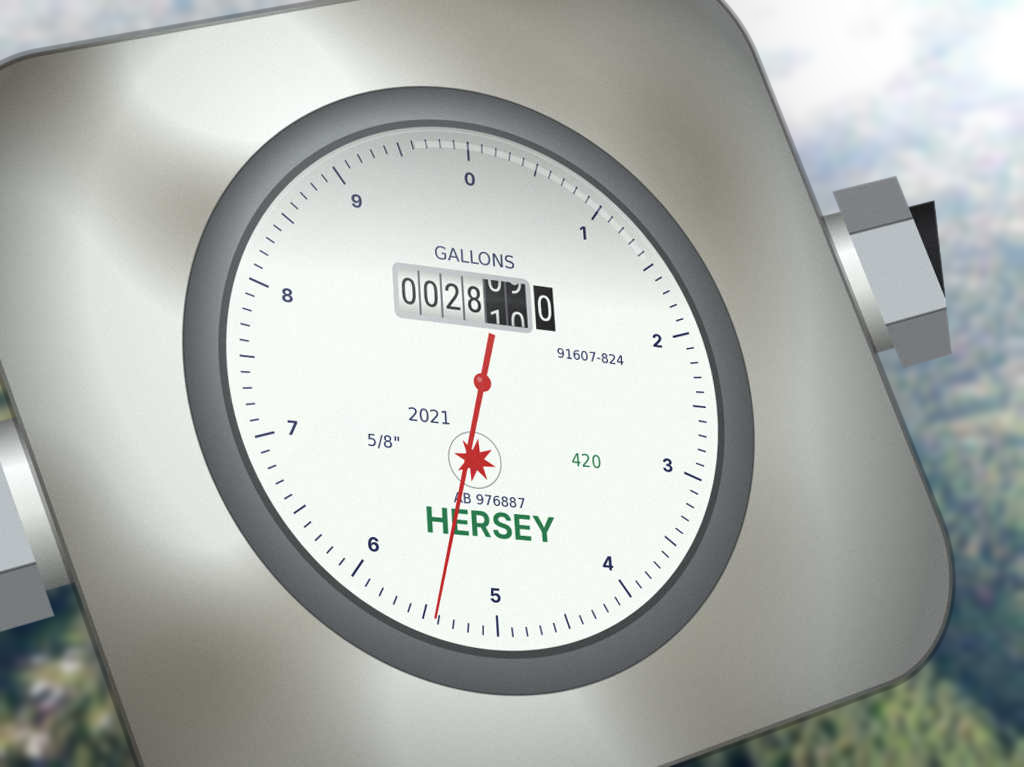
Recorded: gal 28095.4
